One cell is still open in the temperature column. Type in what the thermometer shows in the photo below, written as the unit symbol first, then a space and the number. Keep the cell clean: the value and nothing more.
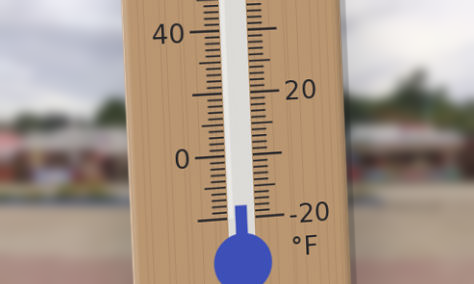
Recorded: °F -16
